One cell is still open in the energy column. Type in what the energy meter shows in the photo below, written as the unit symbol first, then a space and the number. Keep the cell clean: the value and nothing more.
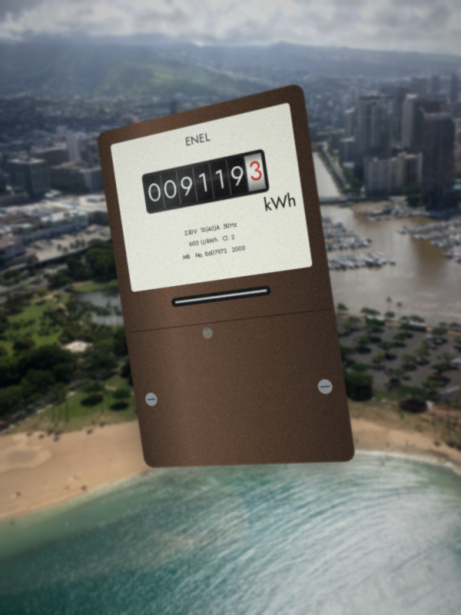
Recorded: kWh 9119.3
